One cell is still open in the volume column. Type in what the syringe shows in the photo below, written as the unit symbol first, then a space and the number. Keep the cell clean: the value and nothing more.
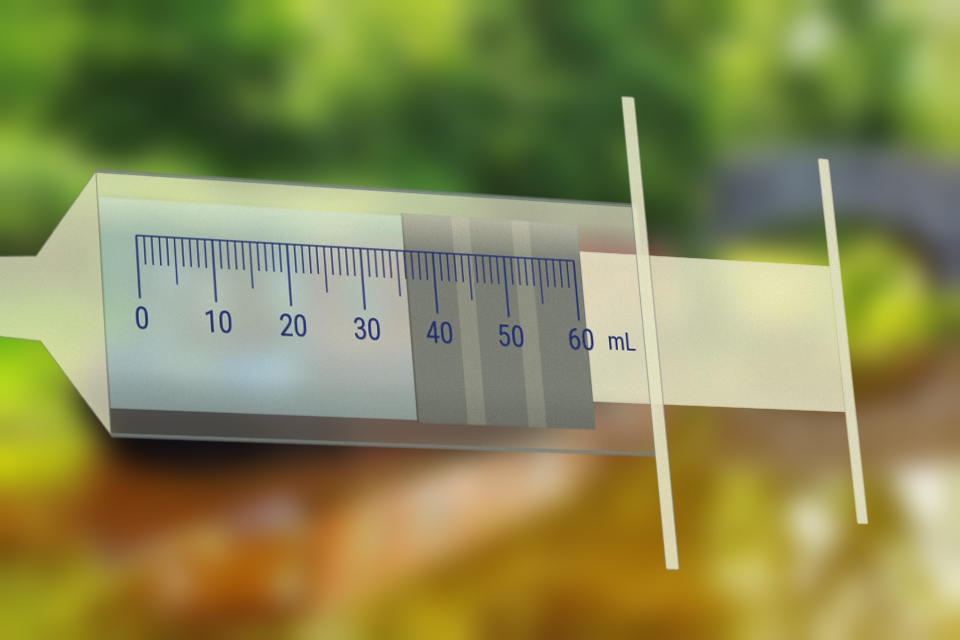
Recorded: mL 36
